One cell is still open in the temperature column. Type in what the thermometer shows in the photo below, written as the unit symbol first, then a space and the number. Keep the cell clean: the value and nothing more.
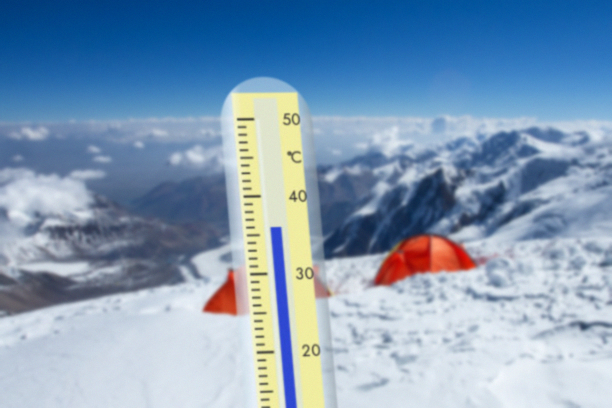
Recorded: °C 36
